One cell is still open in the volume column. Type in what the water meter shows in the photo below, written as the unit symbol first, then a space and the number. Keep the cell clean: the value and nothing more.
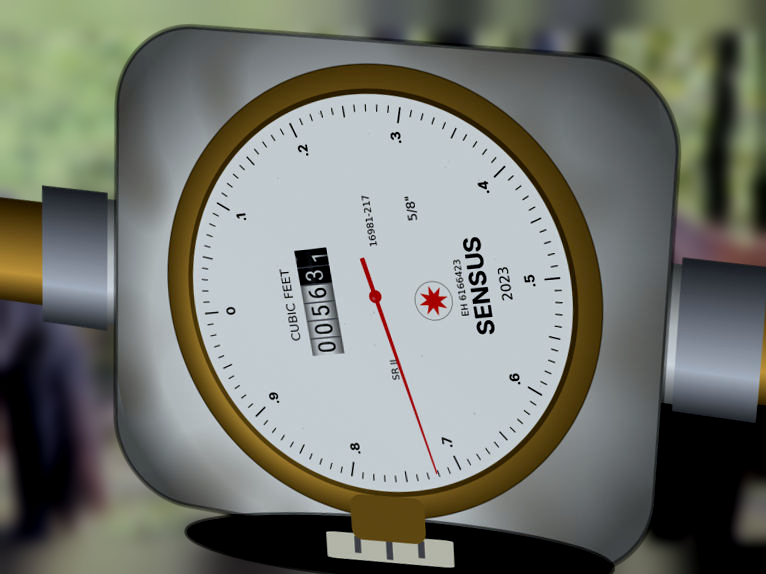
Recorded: ft³ 5630.72
